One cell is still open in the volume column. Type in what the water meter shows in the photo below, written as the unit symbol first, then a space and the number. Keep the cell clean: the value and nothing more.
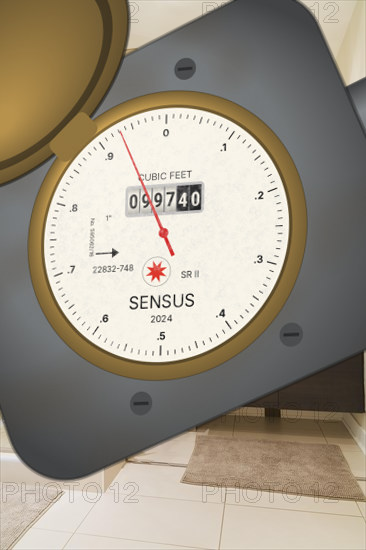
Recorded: ft³ 99739.93
